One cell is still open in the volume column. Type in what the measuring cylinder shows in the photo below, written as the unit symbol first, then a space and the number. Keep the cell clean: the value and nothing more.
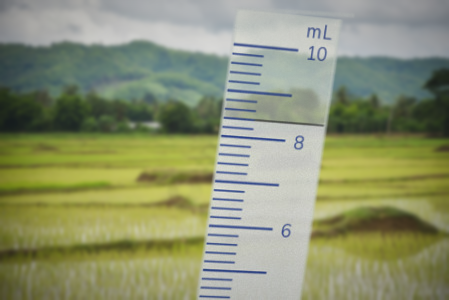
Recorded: mL 8.4
